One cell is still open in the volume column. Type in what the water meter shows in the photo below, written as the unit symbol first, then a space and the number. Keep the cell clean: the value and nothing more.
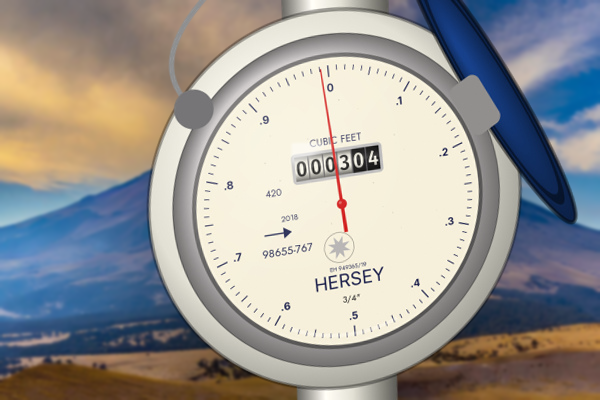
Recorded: ft³ 303.99
